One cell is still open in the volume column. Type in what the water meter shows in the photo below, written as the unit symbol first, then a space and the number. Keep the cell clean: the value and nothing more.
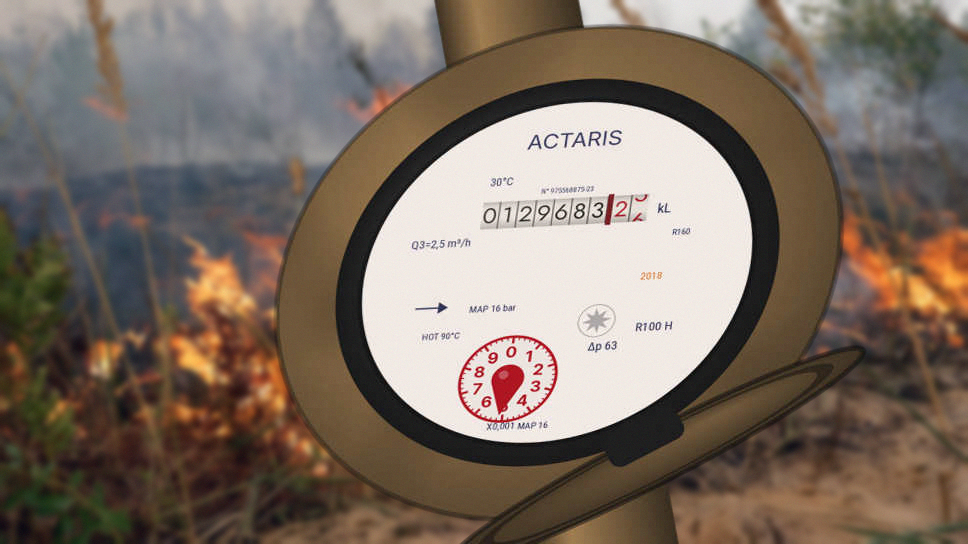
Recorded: kL 129683.255
